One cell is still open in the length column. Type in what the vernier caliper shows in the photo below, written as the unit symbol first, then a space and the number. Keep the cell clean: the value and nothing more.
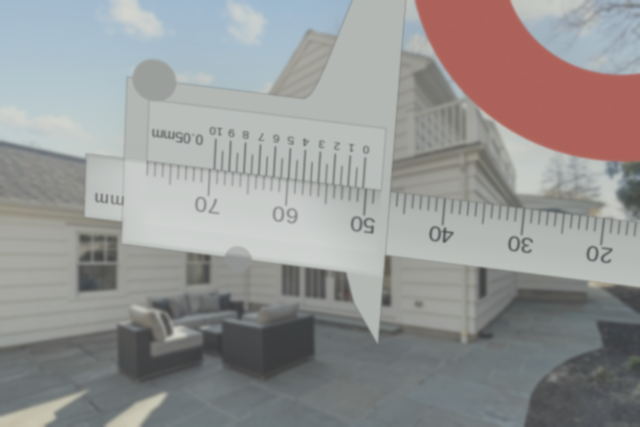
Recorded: mm 50.4
